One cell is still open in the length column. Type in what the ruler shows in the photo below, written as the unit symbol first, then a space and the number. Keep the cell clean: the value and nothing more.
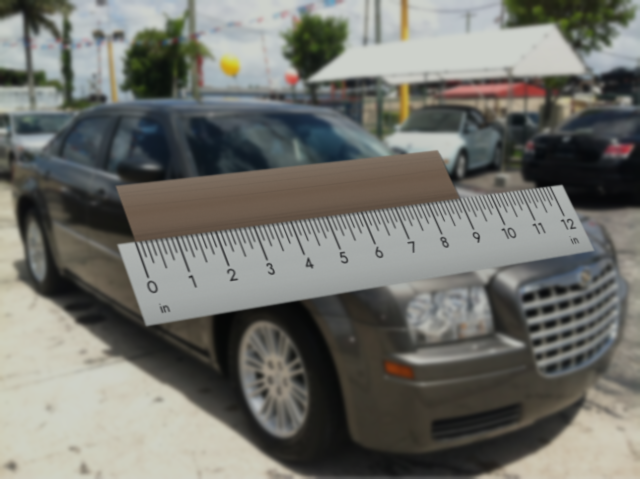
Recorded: in 9
